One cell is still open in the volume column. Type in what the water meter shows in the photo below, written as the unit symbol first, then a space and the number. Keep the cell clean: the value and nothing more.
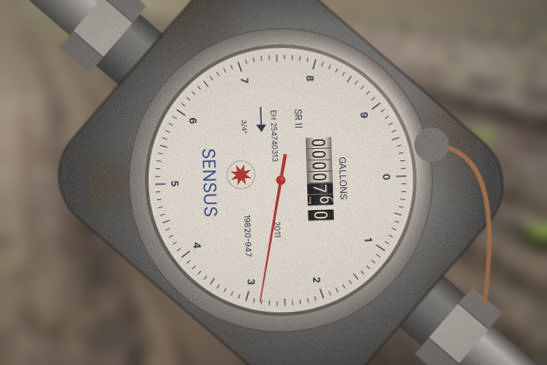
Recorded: gal 762.8
